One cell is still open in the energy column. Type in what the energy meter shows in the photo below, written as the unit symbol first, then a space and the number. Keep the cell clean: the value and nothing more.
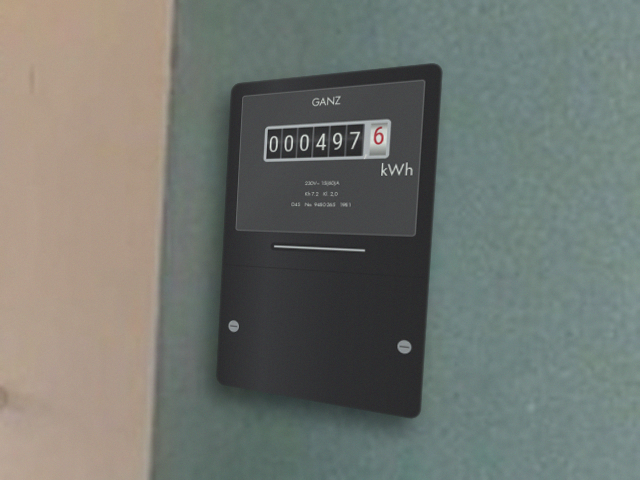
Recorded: kWh 497.6
